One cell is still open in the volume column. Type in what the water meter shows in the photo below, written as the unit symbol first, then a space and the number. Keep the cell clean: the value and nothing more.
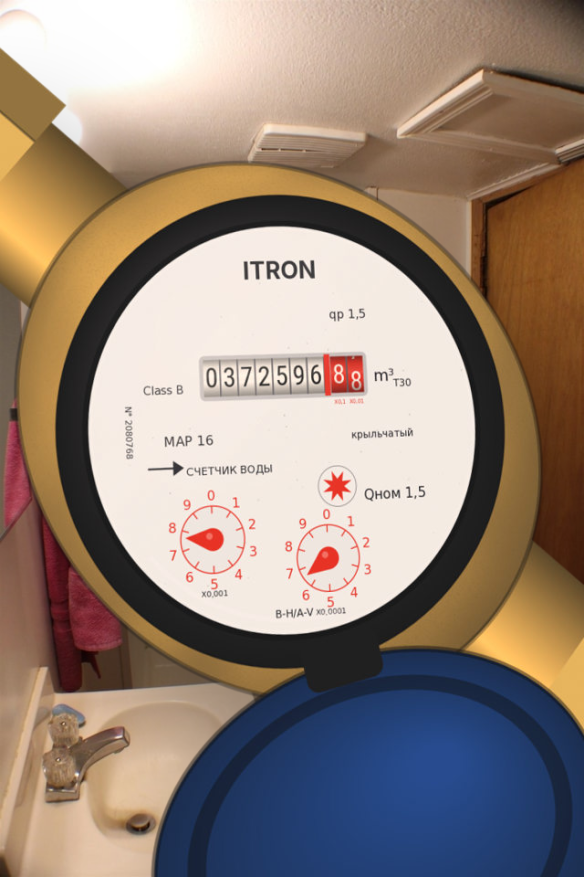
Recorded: m³ 372596.8776
